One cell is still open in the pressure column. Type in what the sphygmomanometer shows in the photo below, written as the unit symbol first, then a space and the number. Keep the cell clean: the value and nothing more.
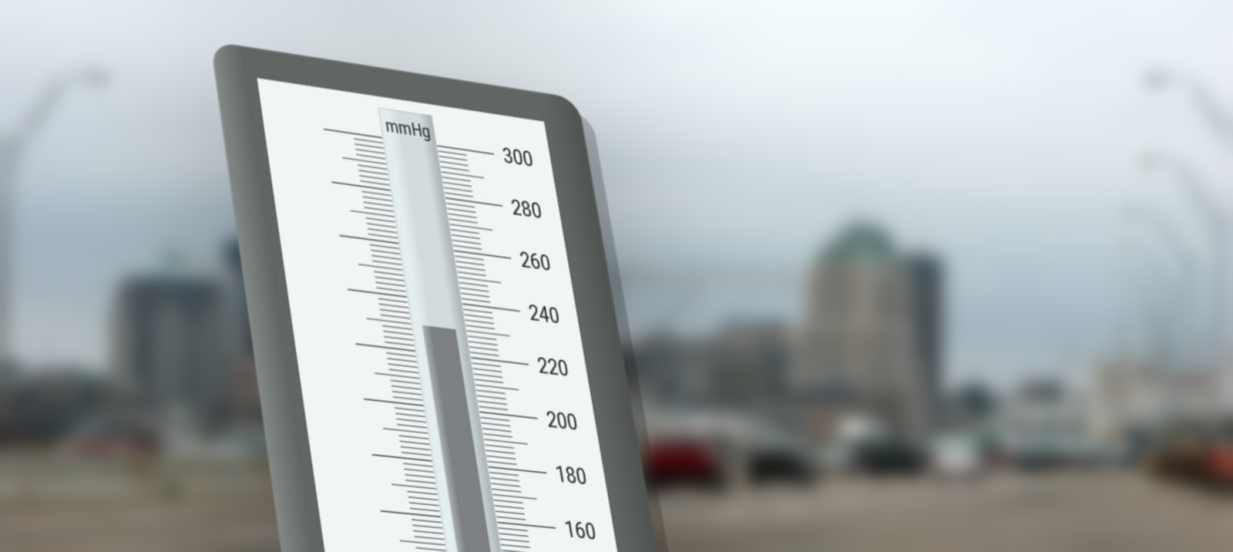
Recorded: mmHg 230
